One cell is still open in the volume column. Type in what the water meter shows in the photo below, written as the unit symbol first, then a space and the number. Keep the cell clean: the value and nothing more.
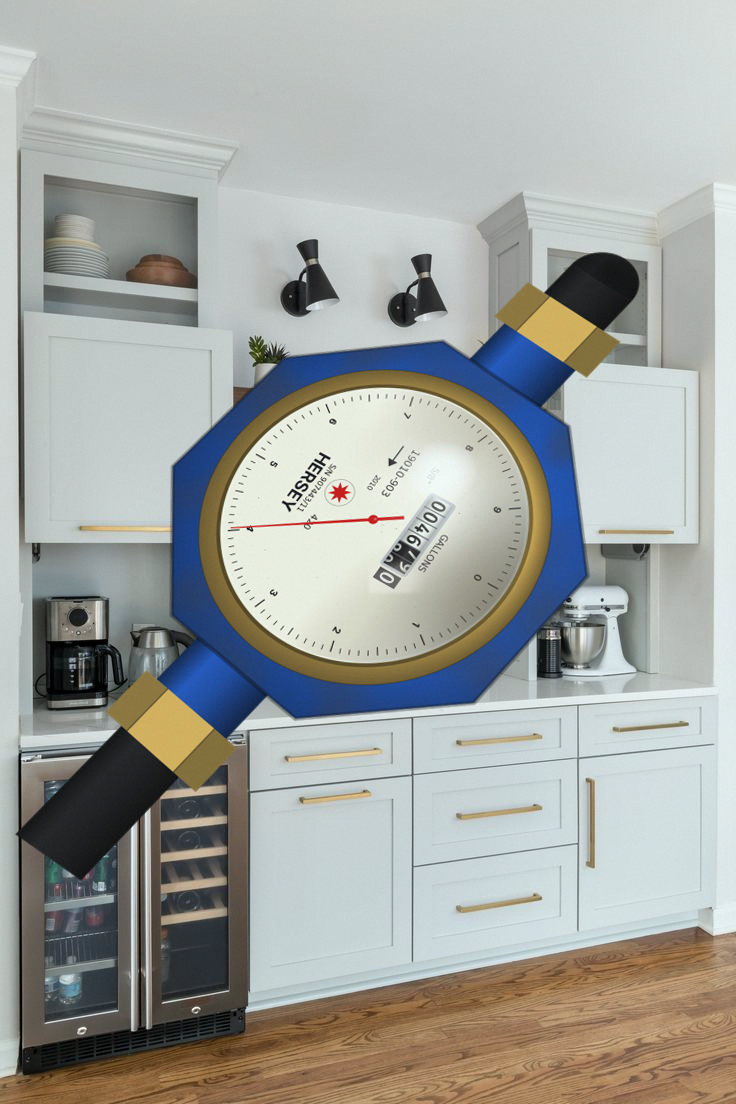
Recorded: gal 46794.0
